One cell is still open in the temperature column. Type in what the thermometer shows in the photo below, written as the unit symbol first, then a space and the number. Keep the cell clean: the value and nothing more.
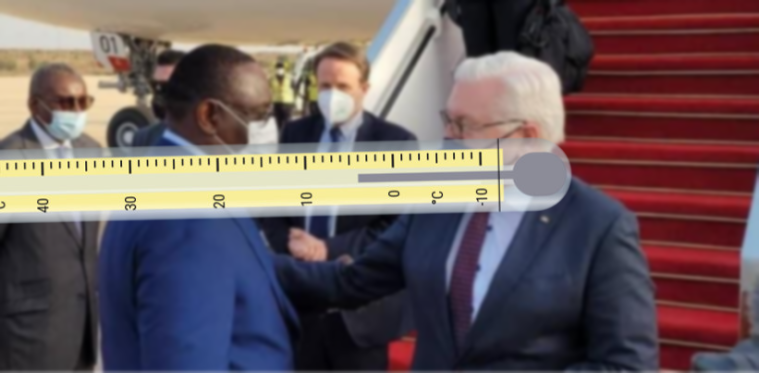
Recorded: °C 4
